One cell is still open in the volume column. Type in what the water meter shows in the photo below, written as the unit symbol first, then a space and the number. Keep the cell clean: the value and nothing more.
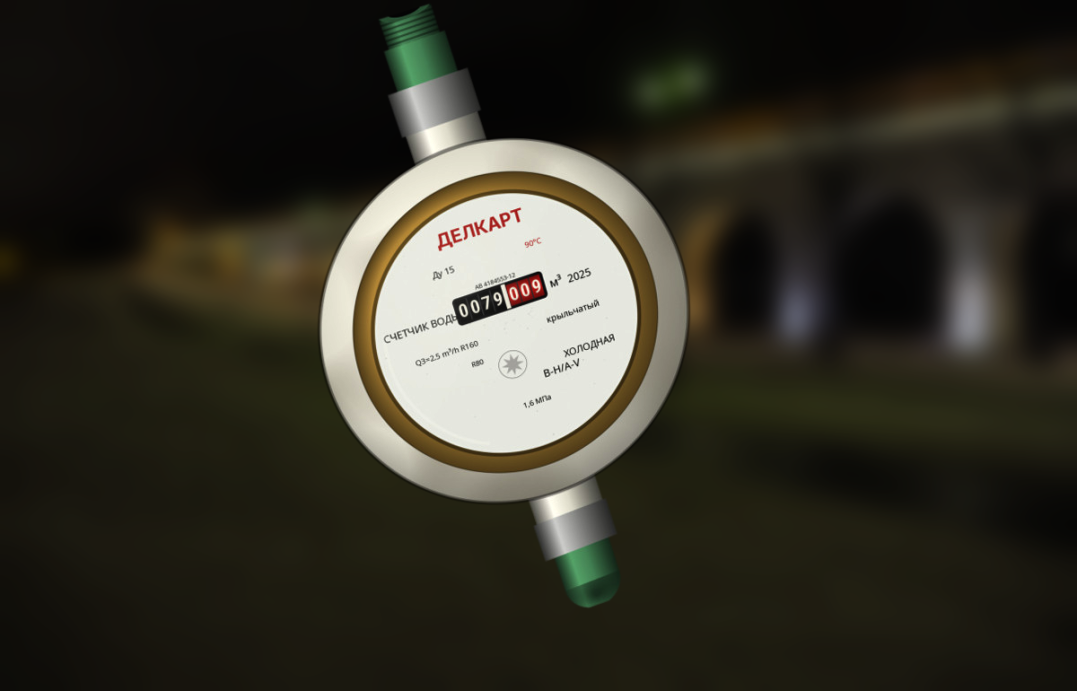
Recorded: m³ 79.009
